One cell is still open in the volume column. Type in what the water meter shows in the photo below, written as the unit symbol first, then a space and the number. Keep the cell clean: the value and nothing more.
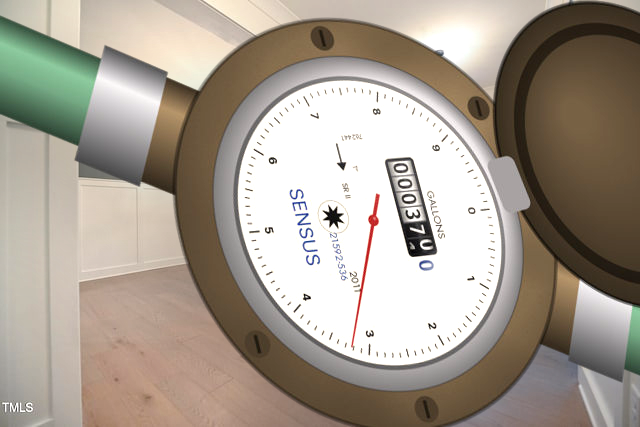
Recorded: gal 3703.2
